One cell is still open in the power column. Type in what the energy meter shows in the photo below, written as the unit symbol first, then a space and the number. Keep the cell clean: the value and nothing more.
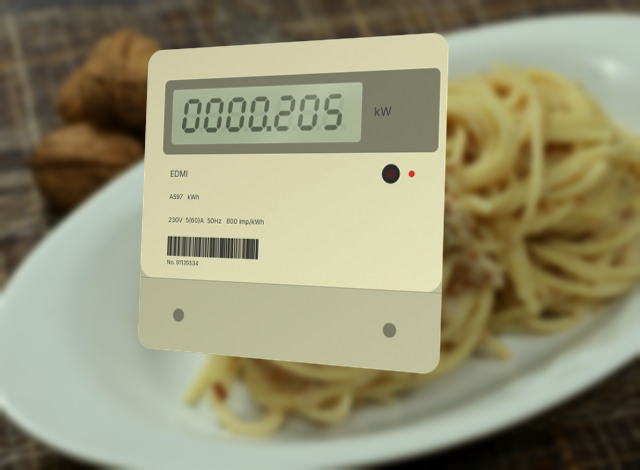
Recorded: kW 0.205
